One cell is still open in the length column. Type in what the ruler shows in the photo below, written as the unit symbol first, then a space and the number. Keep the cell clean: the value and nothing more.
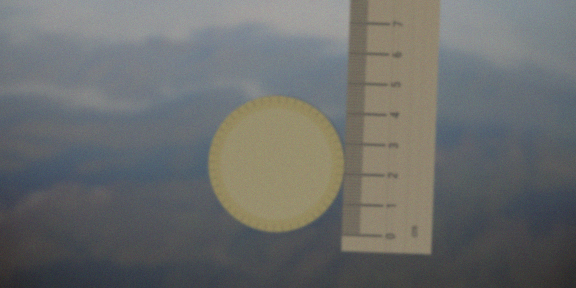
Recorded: cm 4.5
